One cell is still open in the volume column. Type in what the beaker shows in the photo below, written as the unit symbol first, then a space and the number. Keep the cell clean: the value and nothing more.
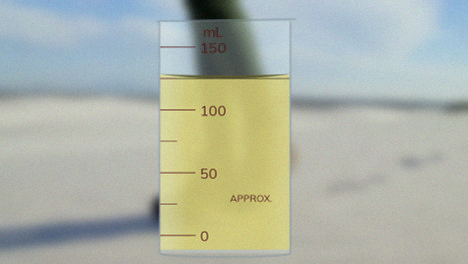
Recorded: mL 125
